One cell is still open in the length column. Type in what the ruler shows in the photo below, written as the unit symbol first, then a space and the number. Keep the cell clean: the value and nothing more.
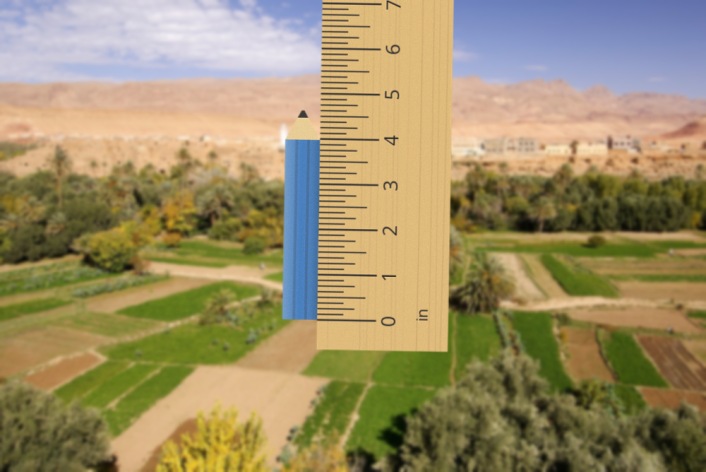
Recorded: in 4.625
